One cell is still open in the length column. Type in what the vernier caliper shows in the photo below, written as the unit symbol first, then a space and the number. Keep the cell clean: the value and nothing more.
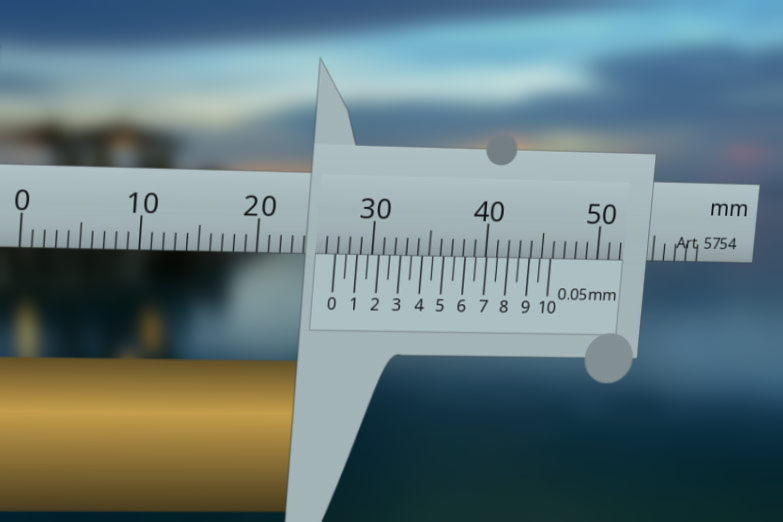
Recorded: mm 26.8
